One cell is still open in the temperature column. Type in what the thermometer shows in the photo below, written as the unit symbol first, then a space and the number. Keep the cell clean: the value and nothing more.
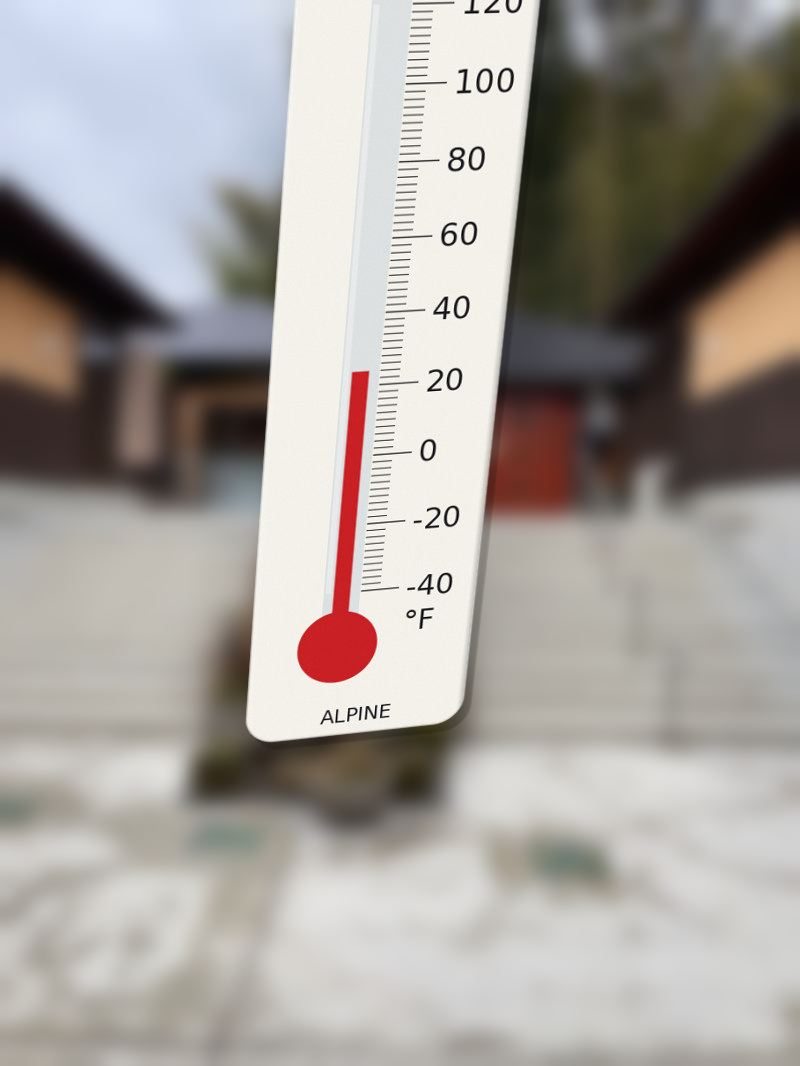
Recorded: °F 24
